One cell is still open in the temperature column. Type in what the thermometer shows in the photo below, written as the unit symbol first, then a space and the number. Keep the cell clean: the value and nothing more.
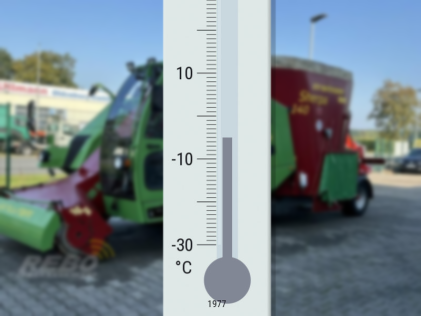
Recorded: °C -5
